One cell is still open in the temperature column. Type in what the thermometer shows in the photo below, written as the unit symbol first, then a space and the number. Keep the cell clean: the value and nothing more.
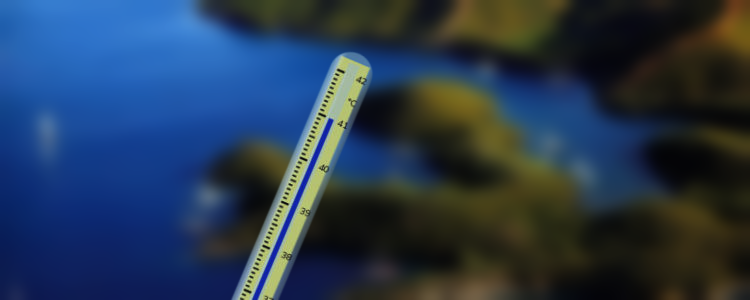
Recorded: °C 41
